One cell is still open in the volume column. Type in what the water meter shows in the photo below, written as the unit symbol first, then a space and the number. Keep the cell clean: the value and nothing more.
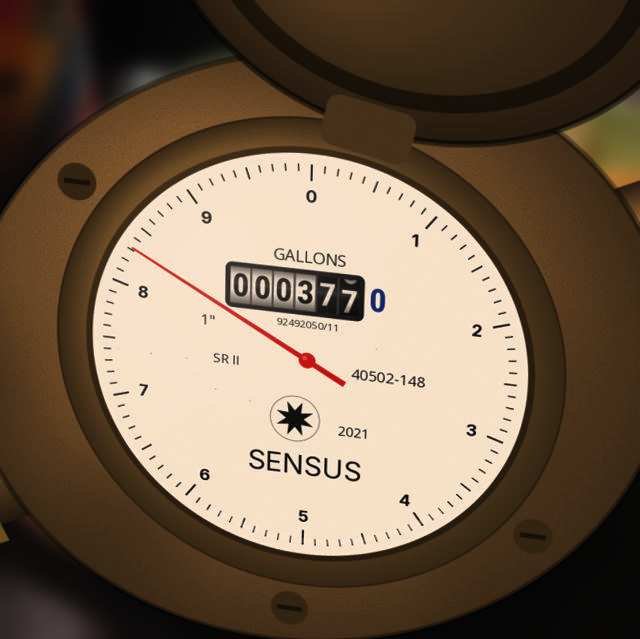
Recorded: gal 3768.3
